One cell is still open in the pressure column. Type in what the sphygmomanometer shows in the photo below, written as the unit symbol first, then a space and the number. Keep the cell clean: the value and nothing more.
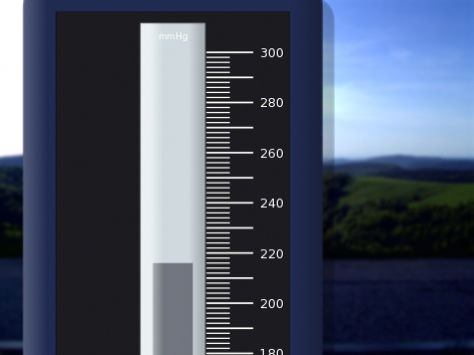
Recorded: mmHg 216
